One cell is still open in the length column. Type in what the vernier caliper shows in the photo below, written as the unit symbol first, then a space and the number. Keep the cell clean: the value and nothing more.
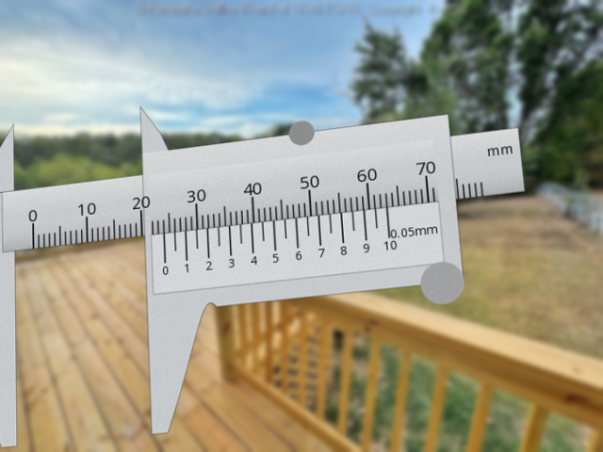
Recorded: mm 24.0
